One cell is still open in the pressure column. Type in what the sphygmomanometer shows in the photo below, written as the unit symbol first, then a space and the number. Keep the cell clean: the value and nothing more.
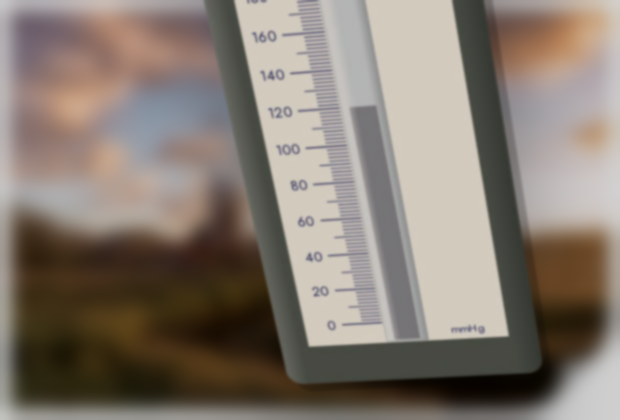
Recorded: mmHg 120
